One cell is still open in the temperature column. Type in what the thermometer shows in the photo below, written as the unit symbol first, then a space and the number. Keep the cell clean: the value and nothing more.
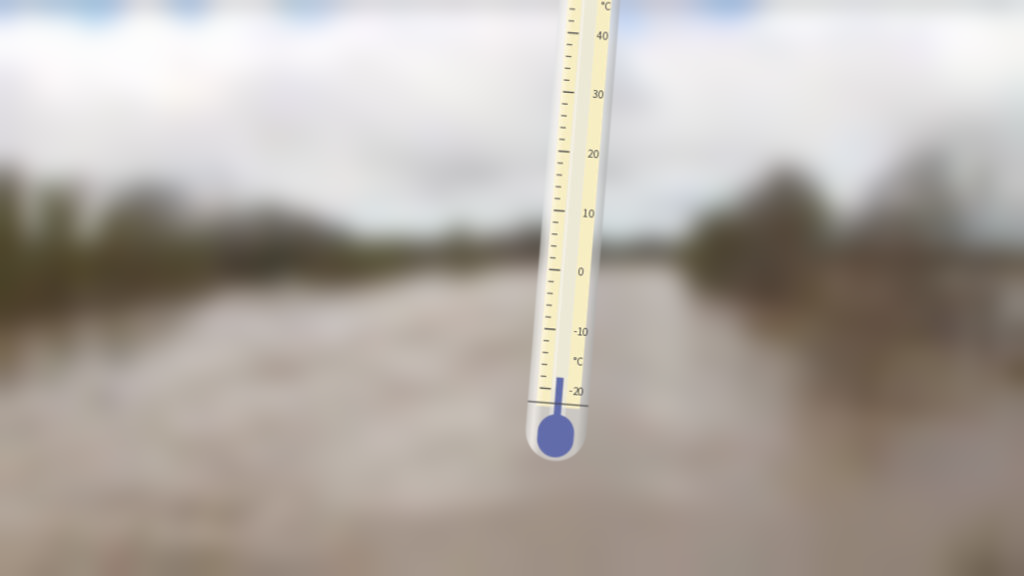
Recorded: °C -18
